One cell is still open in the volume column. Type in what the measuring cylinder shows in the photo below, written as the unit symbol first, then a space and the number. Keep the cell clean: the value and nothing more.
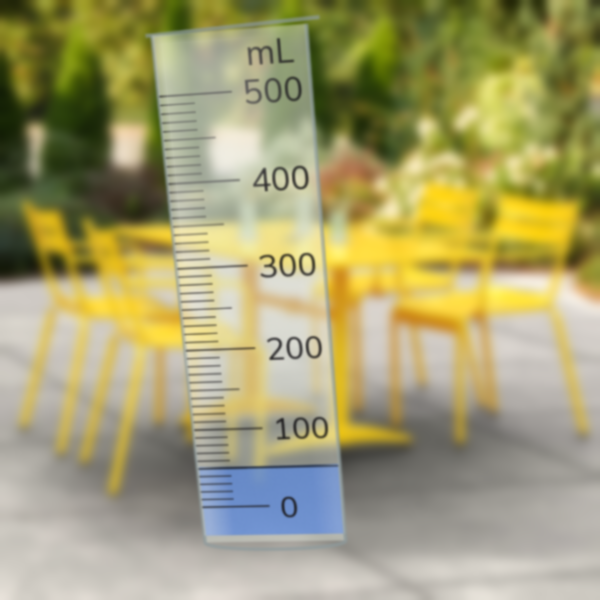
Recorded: mL 50
